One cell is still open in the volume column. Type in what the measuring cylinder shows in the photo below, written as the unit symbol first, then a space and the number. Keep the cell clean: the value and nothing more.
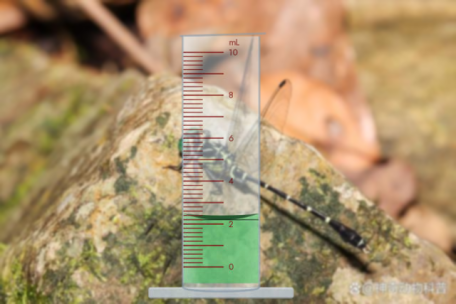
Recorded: mL 2.2
